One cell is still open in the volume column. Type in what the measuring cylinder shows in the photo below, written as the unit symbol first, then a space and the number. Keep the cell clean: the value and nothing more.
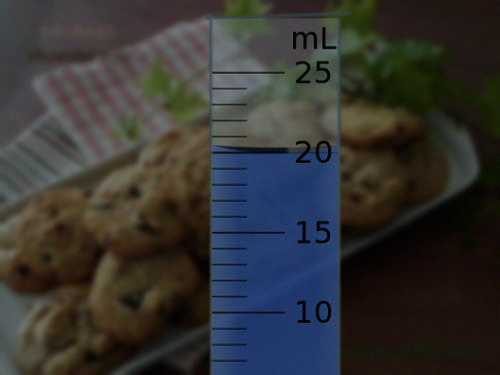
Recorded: mL 20
